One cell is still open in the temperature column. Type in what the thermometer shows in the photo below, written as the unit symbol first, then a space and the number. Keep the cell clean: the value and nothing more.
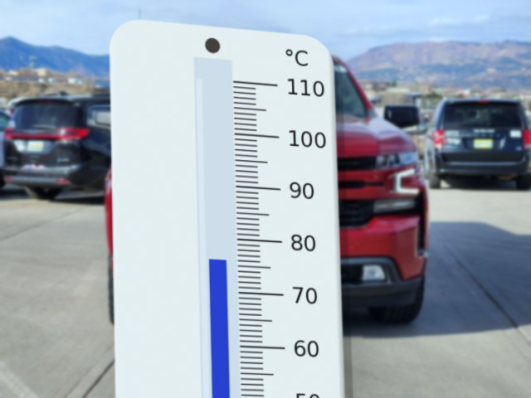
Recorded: °C 76
